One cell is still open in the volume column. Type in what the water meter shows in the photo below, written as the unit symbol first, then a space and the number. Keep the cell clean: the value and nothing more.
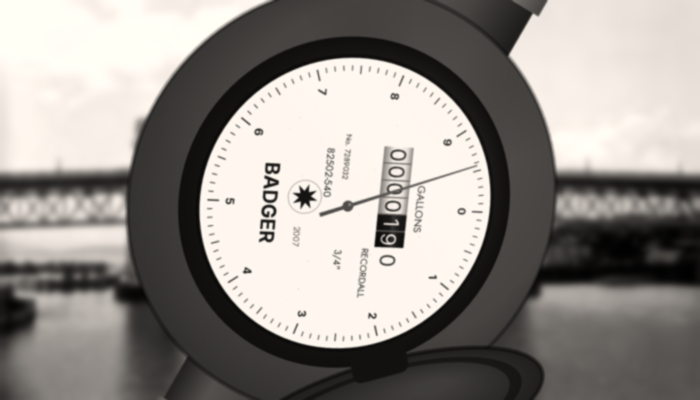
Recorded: gal 189.4
